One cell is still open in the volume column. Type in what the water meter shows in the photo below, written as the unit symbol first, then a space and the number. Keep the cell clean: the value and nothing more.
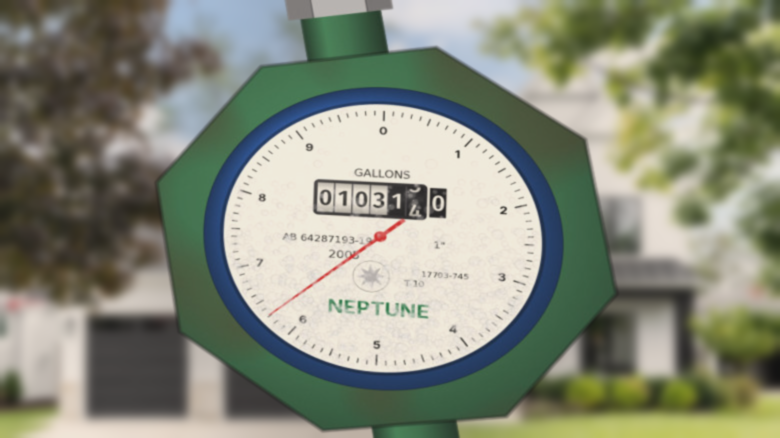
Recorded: gal 103136.3
